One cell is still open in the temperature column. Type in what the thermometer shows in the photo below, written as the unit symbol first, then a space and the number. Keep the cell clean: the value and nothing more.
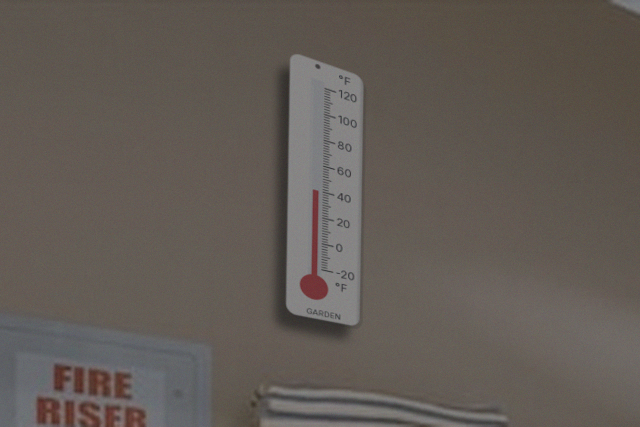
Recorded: °F 40
